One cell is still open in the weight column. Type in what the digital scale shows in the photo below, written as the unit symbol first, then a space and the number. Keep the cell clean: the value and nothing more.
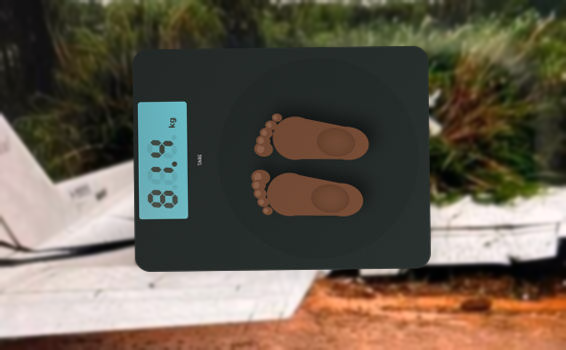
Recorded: kg 81.4
